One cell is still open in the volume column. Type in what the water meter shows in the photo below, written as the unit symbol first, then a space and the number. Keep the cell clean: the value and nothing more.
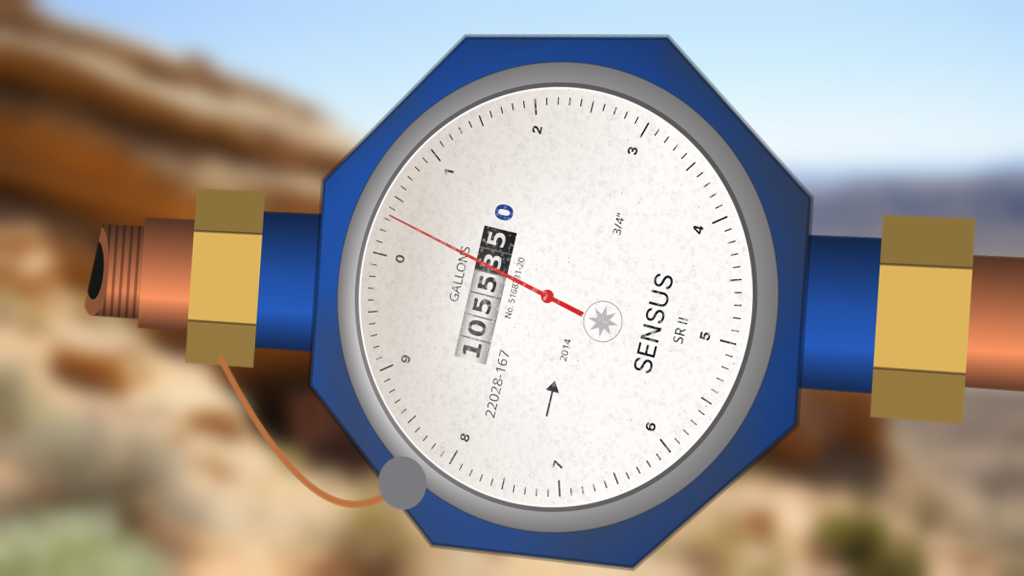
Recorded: gal 1055350.3
